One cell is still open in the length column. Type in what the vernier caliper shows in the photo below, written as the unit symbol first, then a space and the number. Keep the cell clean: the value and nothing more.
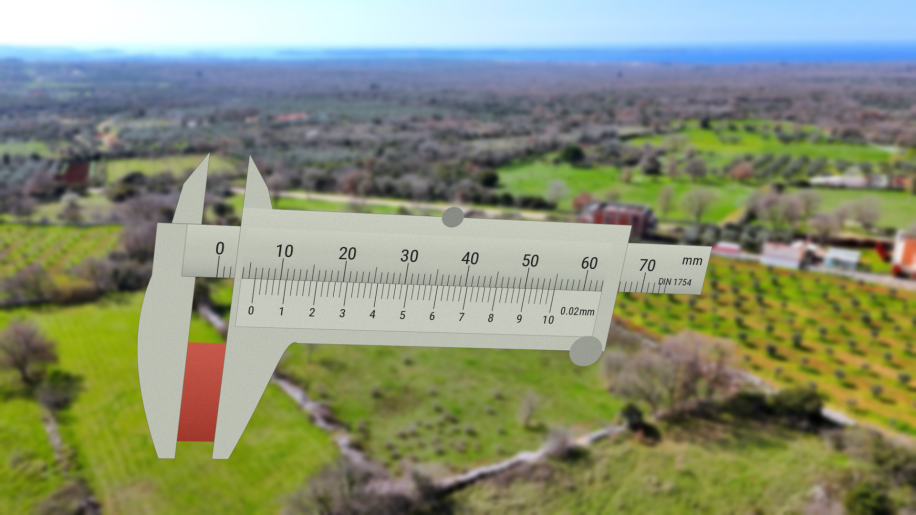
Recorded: mm 6.0
